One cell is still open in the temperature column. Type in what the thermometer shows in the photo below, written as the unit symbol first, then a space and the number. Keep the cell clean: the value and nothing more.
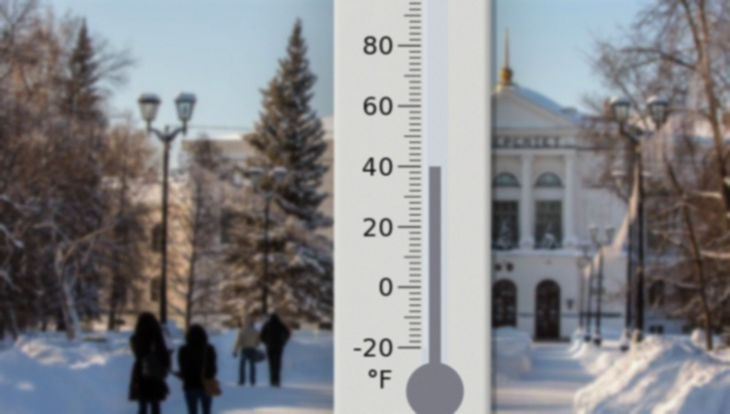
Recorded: °F 40
